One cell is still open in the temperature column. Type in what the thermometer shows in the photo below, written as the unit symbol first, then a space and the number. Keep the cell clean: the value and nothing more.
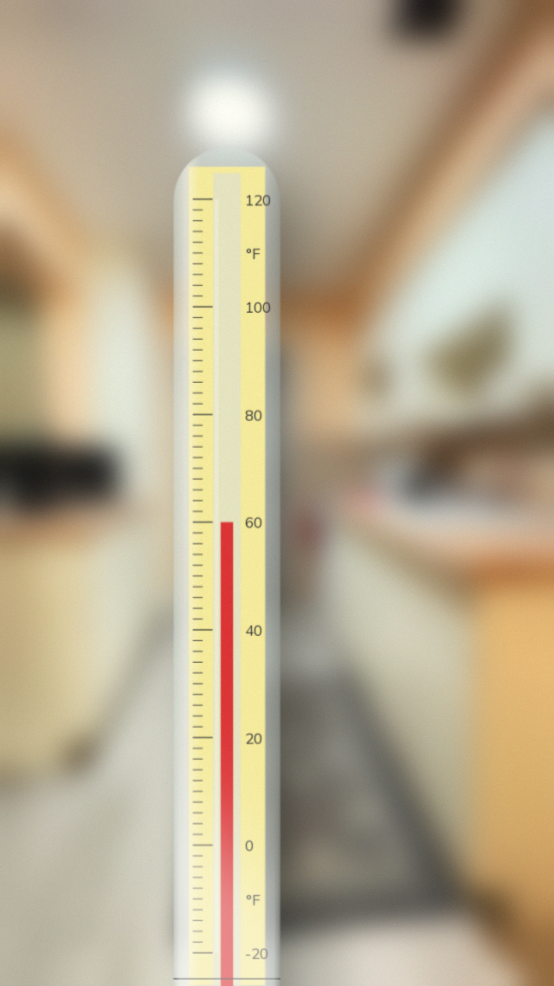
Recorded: °F 60
